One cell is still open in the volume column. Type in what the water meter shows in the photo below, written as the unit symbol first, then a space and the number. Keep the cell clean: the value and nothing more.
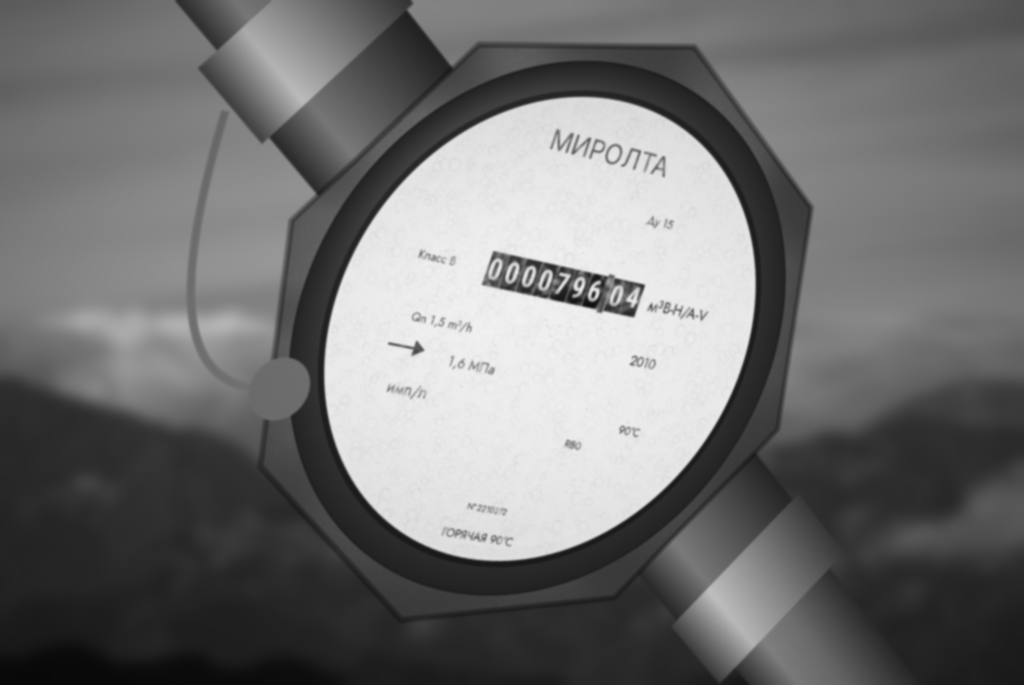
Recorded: m³ 796.04
